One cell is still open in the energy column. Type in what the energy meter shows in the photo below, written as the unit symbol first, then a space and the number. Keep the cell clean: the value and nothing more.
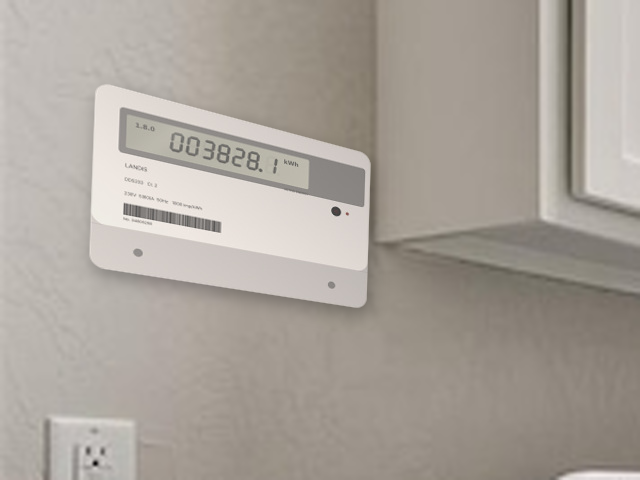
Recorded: kWh 3828.1
